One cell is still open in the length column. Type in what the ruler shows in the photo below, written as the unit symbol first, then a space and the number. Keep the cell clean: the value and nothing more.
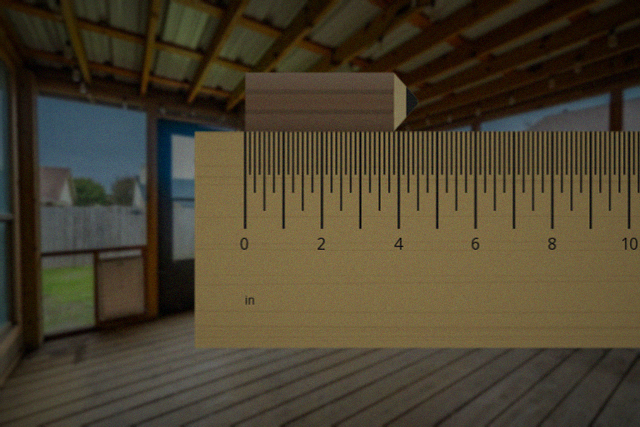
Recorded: in 4.5
